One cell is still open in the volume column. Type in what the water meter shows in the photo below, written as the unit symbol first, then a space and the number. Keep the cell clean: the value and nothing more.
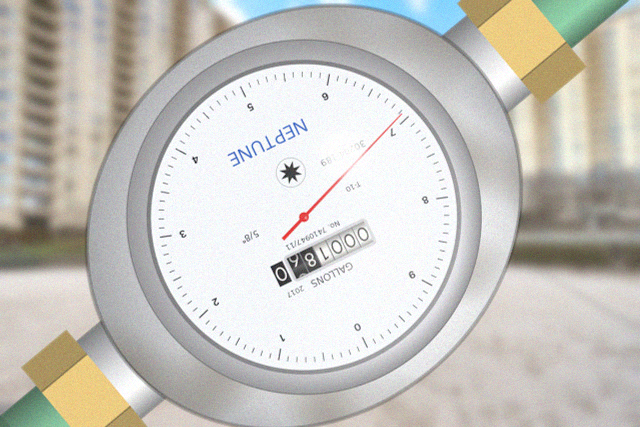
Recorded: gal 1856.9
